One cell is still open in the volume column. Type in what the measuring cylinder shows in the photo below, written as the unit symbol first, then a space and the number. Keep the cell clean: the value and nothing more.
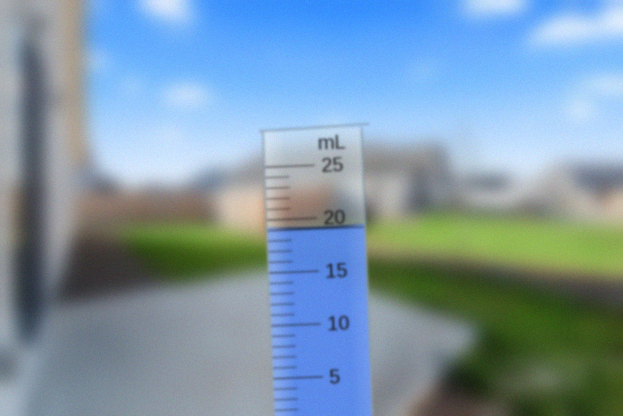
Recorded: mL 19
